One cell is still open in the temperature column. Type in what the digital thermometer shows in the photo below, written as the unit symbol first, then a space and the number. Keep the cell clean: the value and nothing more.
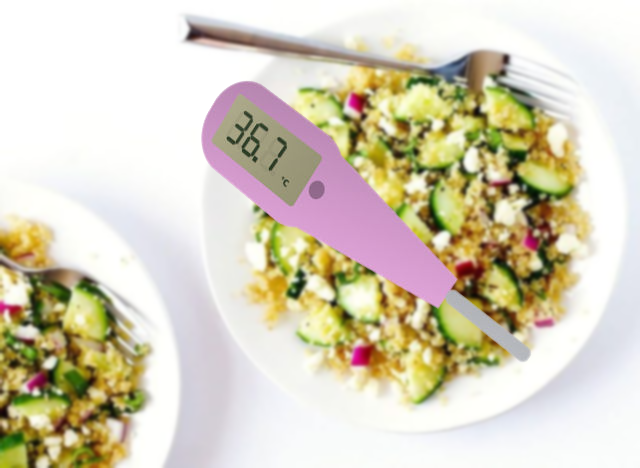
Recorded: °C 36.7
